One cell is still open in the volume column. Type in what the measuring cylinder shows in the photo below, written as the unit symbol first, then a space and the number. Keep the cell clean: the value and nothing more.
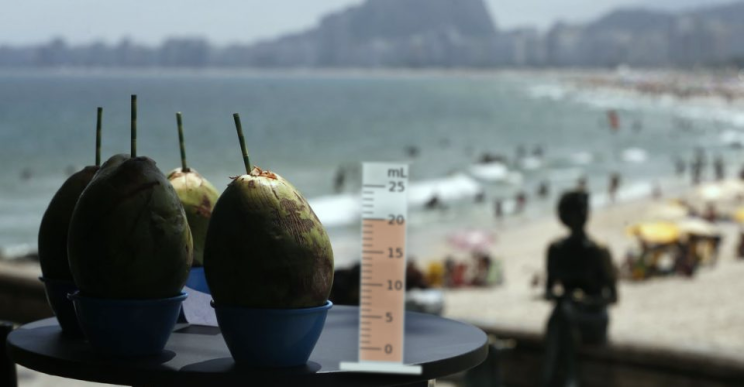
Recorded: mL 20
